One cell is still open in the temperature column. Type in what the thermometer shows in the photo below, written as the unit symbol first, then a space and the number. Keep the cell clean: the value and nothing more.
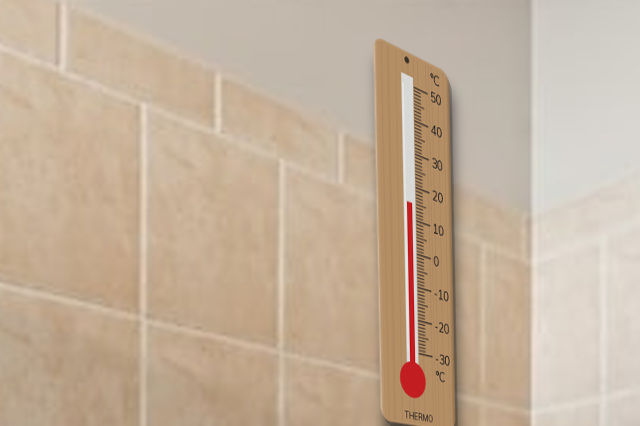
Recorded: °C 15
